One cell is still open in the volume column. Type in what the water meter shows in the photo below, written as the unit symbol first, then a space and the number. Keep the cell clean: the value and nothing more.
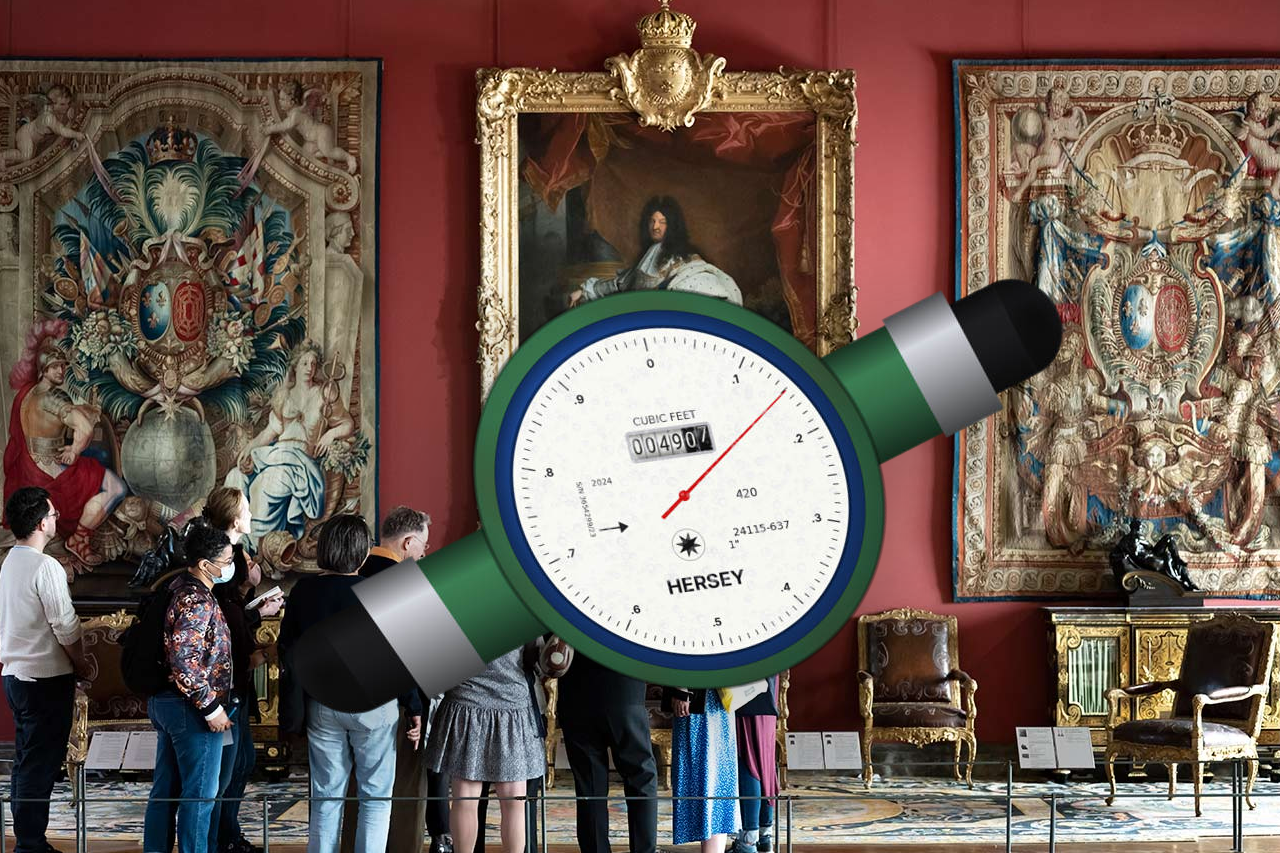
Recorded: ft³ 4907.15
